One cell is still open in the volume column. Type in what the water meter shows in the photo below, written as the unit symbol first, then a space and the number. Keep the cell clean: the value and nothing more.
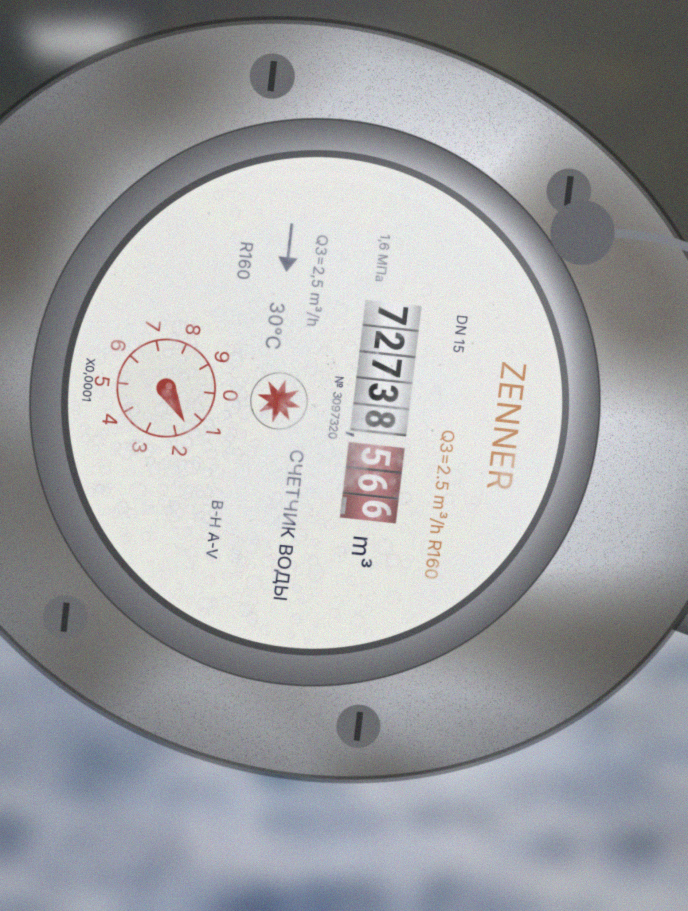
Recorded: m³ 72738.5661
